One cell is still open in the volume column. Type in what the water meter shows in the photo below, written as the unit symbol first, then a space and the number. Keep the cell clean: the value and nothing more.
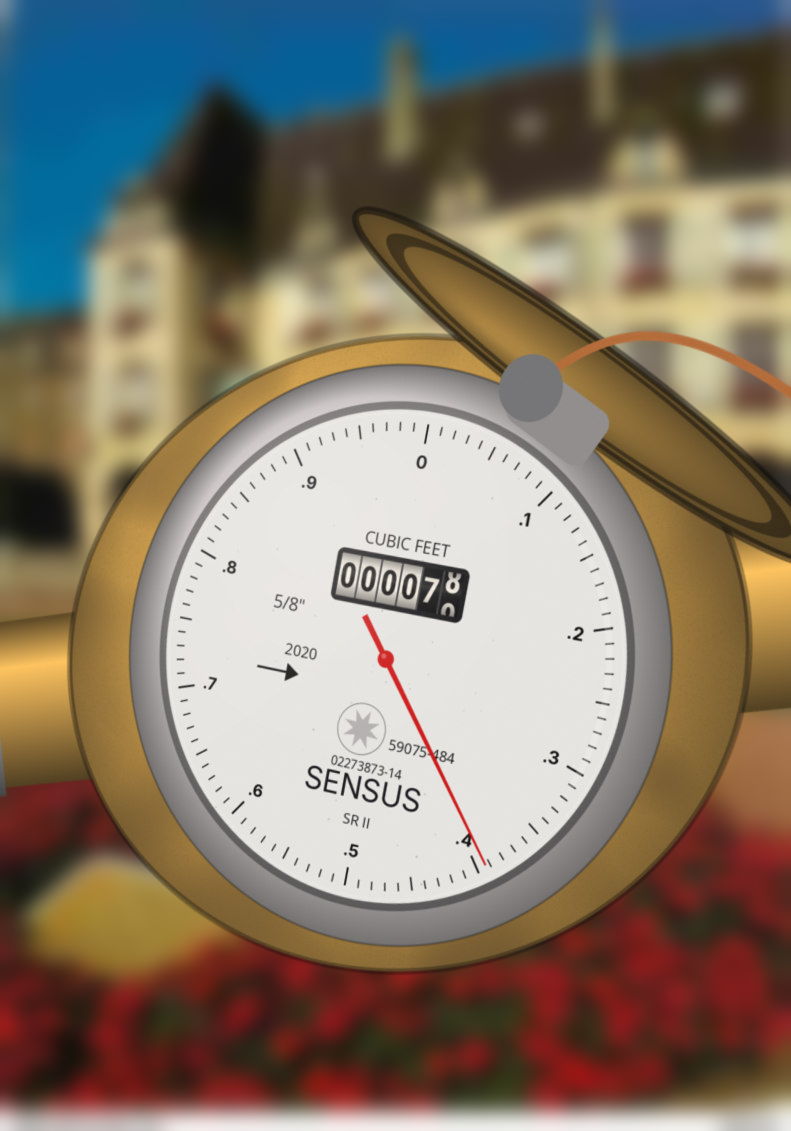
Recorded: ft³ 78.39
